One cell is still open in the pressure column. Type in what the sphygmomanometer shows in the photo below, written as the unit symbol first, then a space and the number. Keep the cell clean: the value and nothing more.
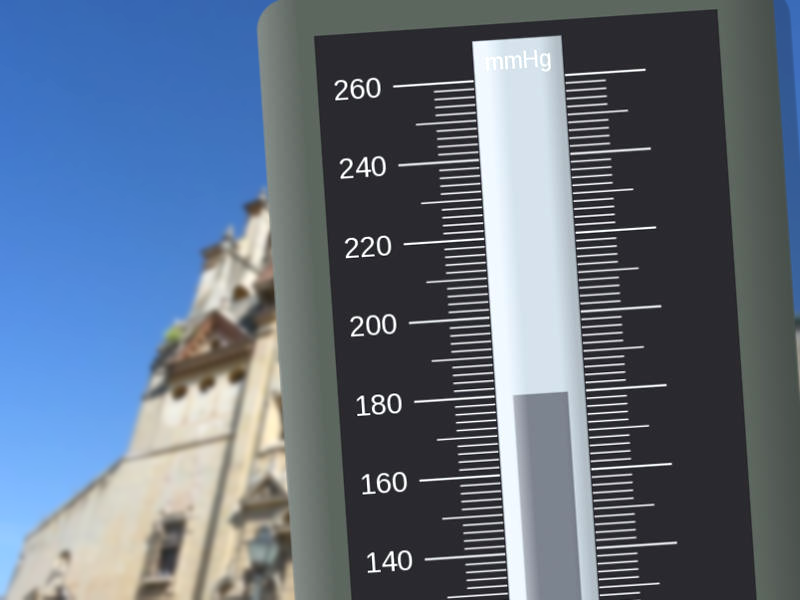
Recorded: mmHg 180
